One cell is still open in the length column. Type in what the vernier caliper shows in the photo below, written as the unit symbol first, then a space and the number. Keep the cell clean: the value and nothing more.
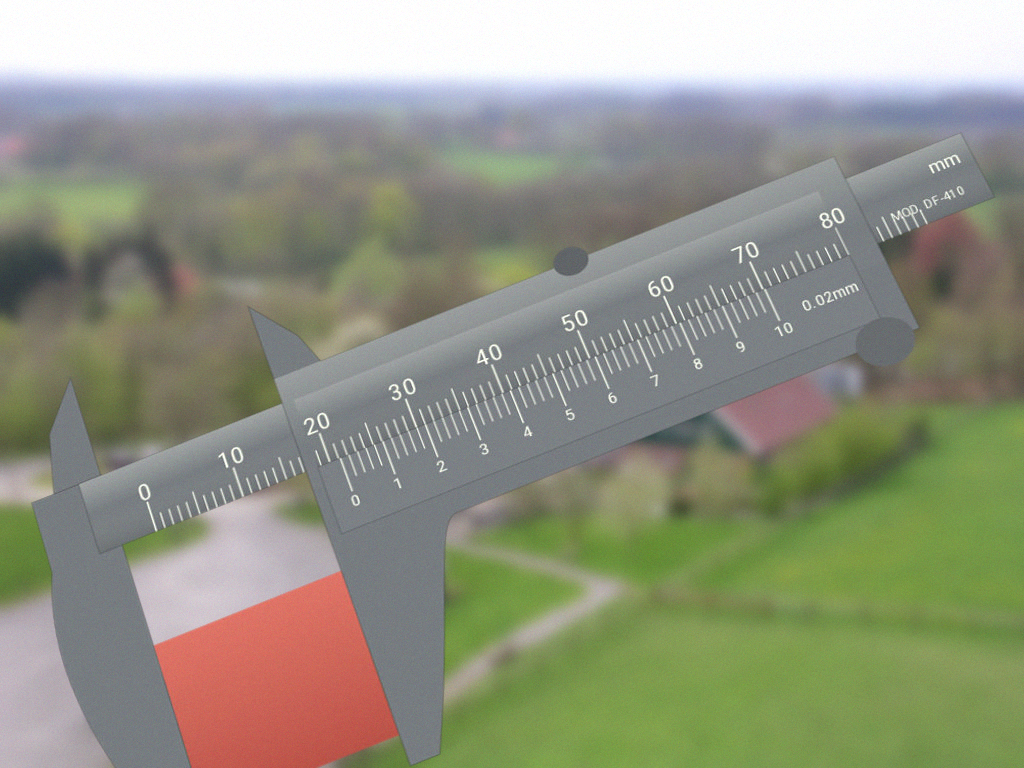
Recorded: mm 21.2
